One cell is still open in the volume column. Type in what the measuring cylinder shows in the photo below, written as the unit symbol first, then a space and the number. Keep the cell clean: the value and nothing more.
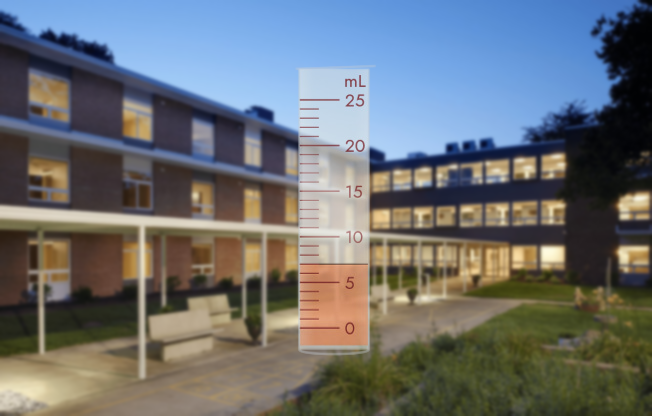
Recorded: mL 7
